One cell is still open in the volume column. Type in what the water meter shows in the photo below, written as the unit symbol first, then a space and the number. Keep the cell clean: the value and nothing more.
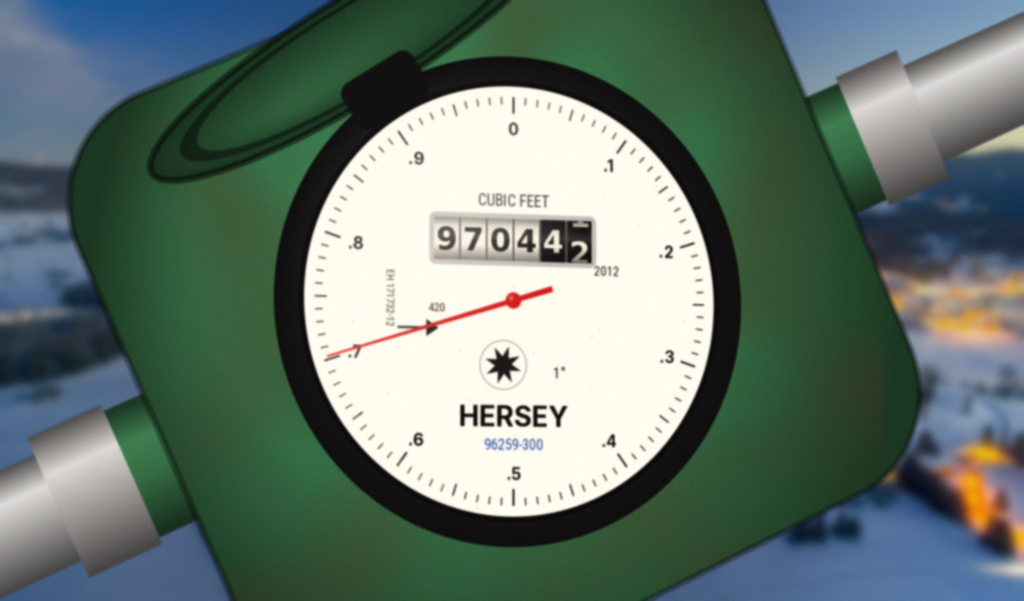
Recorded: ft³ 970441.70
